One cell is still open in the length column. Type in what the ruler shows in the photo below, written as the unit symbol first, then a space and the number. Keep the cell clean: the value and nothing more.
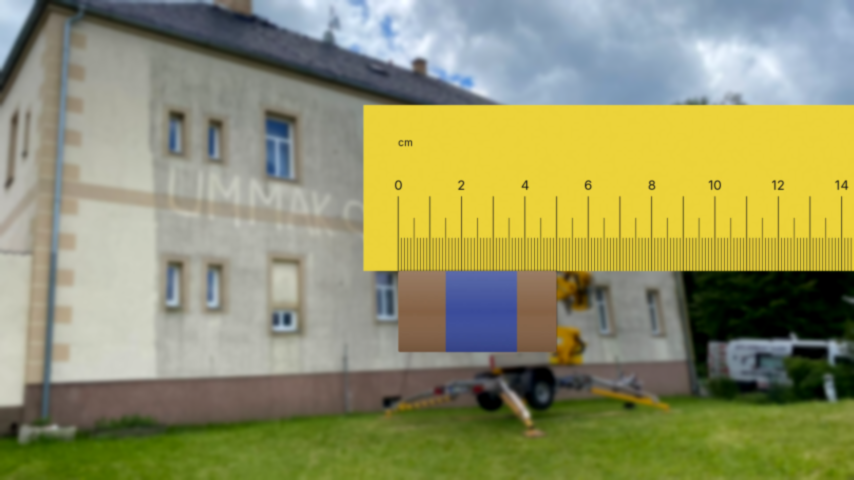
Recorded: cm 5
